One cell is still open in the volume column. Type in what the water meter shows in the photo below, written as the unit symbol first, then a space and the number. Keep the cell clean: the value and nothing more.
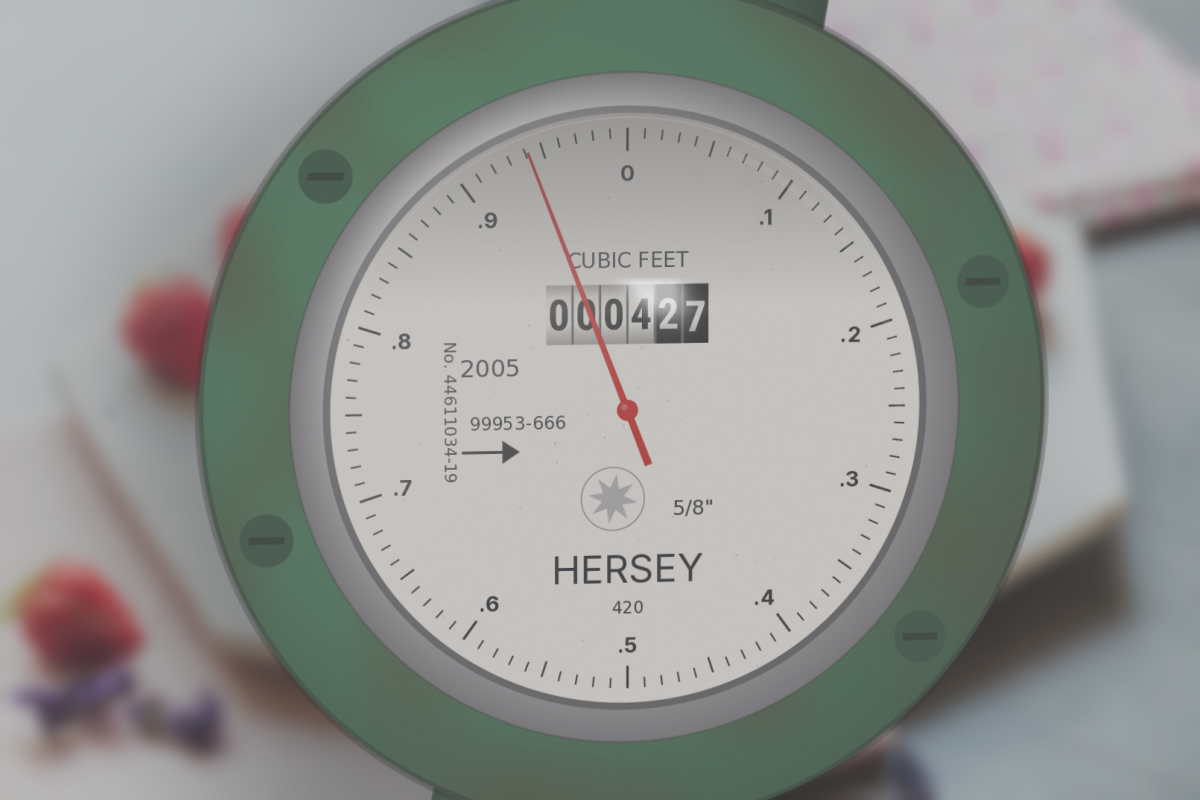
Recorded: ft³ 426.94
